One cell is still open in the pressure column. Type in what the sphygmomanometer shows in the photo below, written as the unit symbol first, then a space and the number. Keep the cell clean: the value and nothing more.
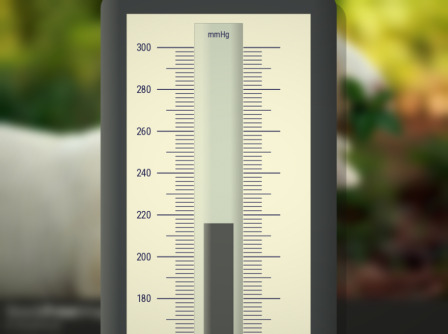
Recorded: mmHg 216
